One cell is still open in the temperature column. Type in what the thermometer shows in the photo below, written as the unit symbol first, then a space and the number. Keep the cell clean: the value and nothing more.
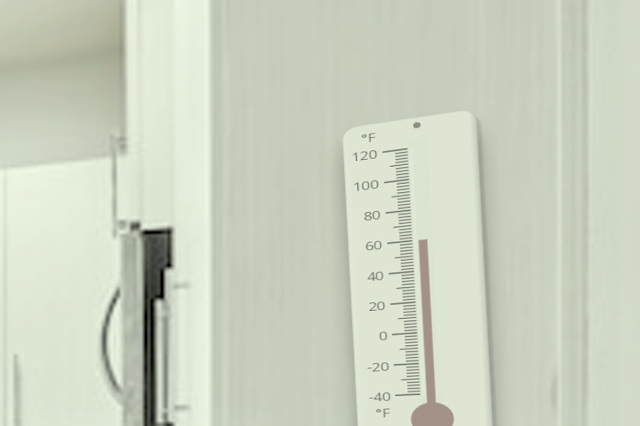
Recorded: °F 60
